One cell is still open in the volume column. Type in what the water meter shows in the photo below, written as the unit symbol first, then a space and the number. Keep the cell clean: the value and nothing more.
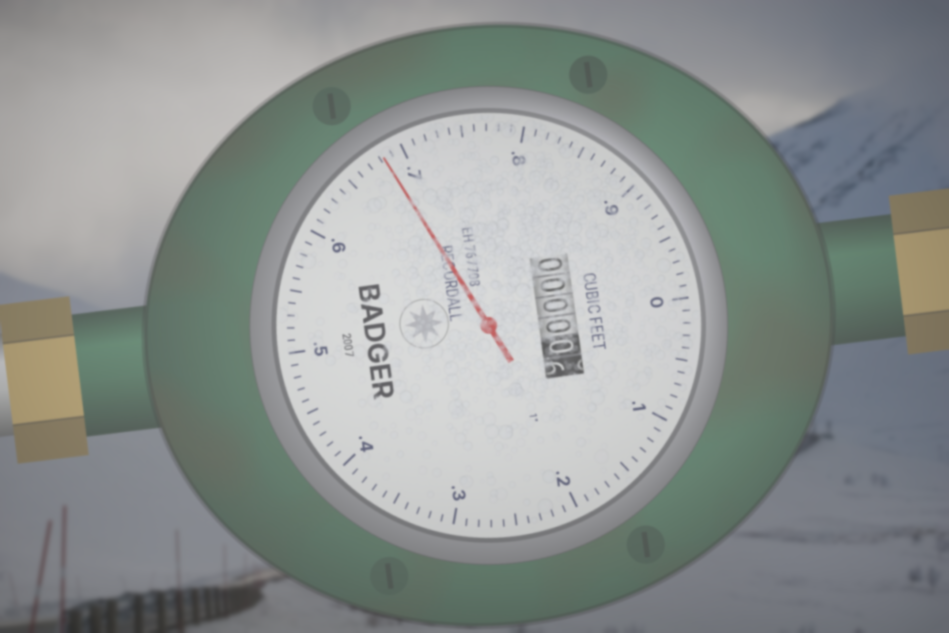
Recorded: ft³ 5.68
